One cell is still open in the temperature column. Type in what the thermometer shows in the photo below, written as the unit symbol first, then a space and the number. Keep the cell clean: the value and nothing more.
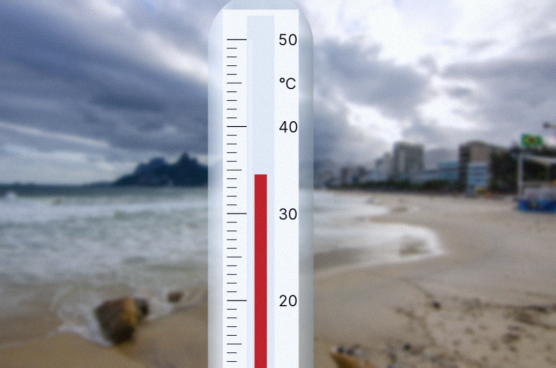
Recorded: °C 34.5
